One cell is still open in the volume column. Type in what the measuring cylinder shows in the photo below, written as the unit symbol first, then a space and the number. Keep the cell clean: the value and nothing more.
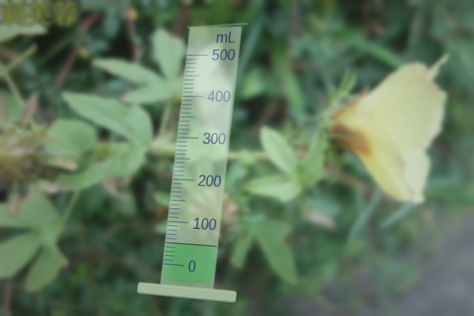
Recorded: mL 50
